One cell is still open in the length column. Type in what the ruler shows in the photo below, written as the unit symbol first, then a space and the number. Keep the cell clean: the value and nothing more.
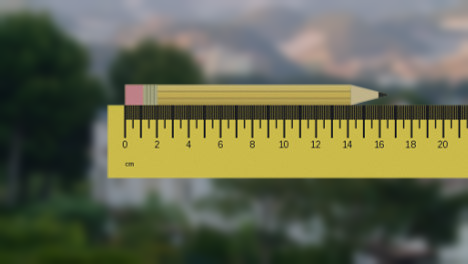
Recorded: cm 16.5
